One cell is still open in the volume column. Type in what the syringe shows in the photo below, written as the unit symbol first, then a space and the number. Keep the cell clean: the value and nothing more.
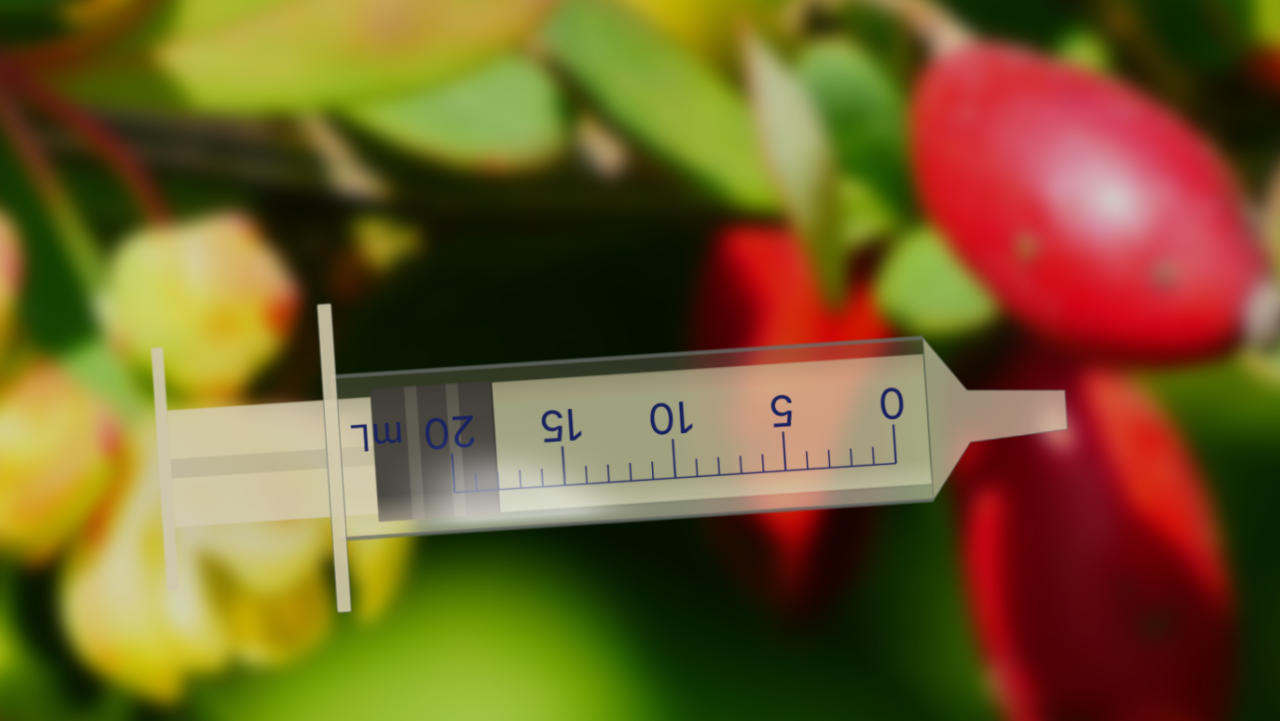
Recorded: mL 18
